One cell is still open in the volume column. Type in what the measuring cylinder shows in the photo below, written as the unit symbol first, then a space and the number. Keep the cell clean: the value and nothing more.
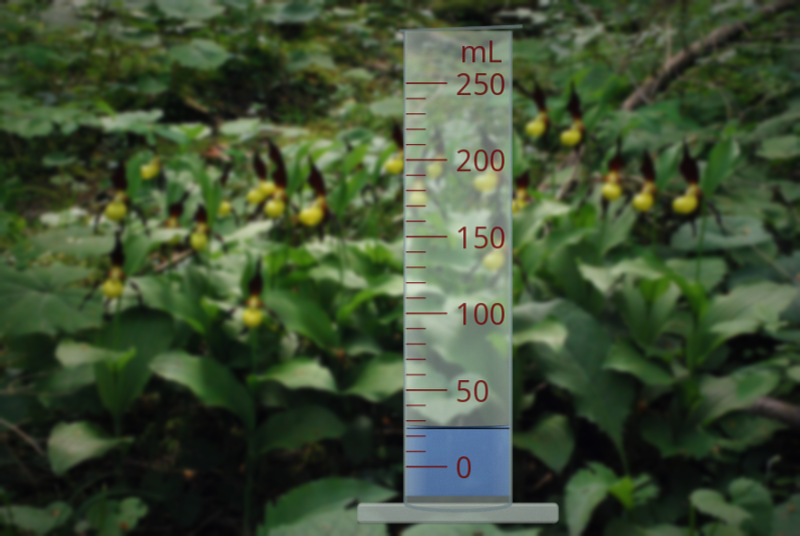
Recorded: mL 25
